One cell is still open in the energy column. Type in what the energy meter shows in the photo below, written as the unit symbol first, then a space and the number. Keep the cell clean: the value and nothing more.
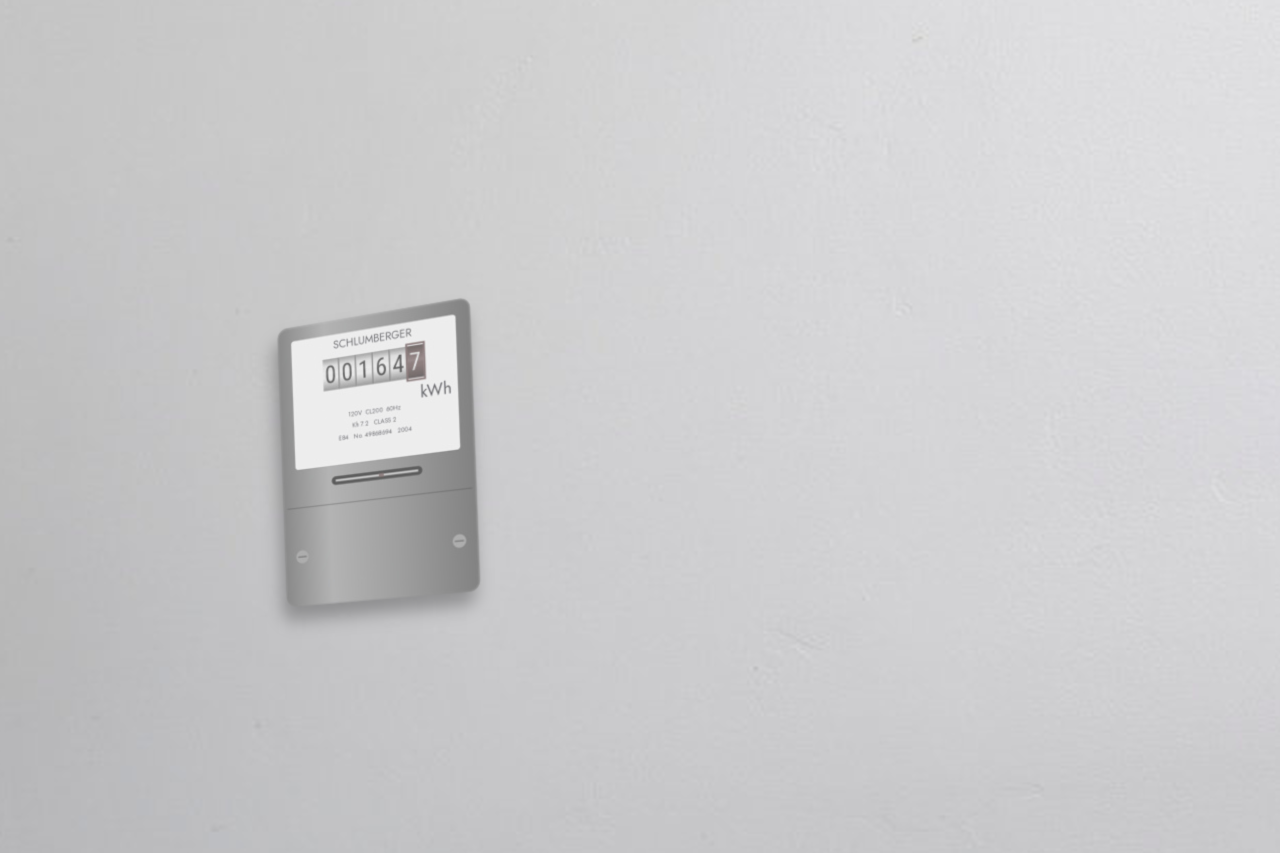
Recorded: kWh 164.7
